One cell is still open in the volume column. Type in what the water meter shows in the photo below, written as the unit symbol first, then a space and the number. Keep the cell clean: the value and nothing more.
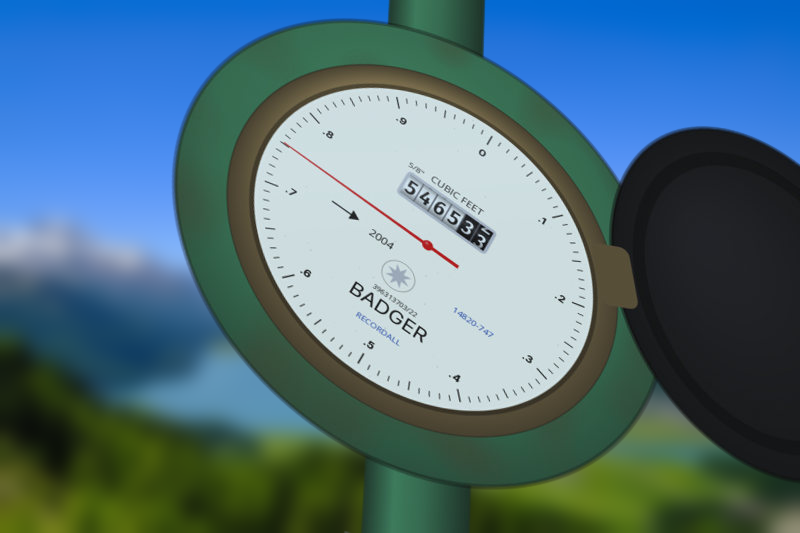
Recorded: ft³ 546532.75
